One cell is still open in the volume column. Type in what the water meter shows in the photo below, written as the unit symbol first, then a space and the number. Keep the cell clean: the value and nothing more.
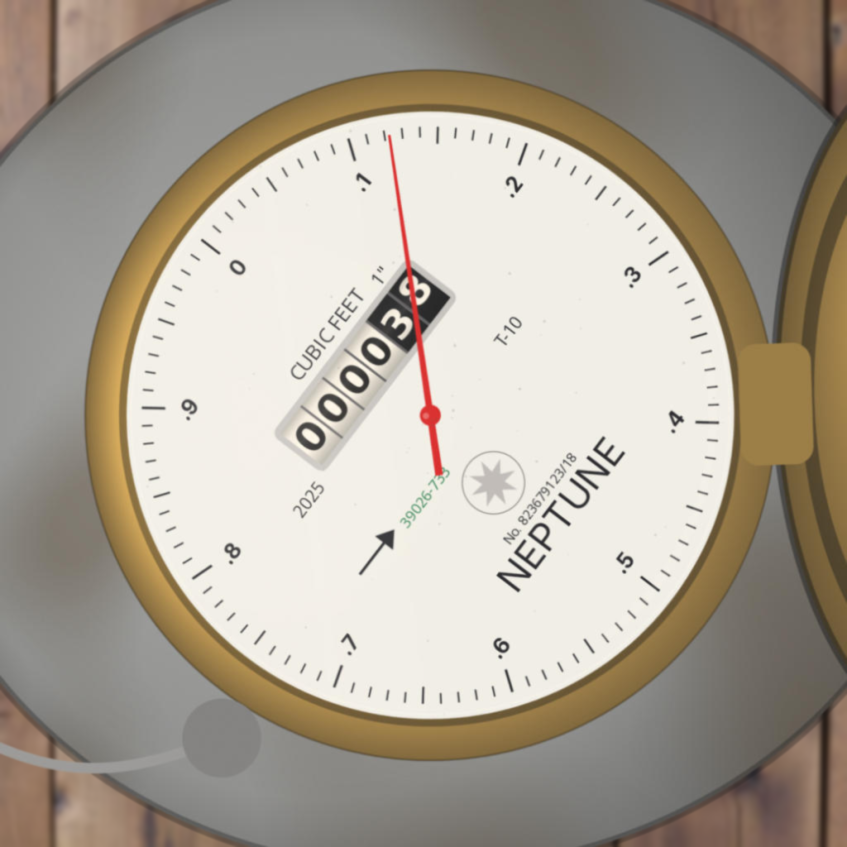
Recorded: ft³ 38.12
